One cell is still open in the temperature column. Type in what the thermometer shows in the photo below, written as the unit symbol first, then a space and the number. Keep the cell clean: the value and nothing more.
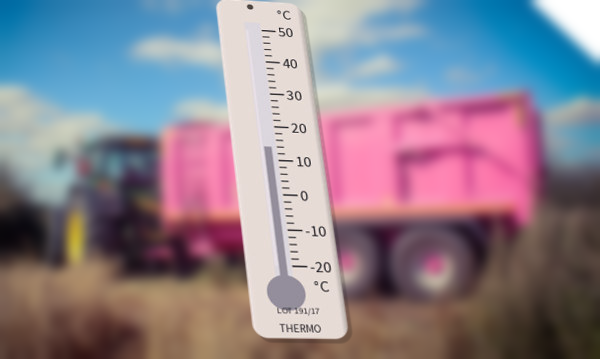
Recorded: °C 14
